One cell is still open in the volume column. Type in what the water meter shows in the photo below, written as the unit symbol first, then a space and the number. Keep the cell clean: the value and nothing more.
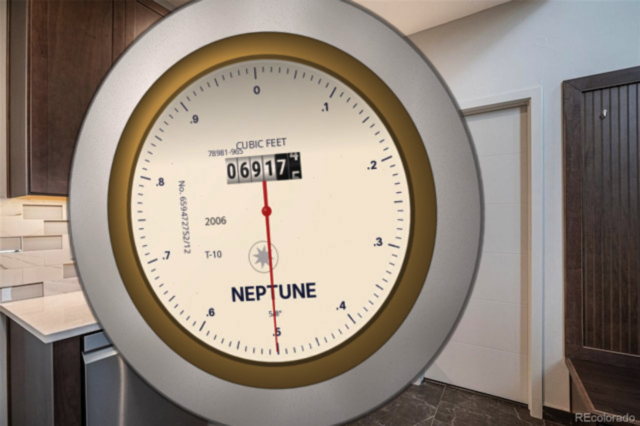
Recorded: ft³ 69174.50
